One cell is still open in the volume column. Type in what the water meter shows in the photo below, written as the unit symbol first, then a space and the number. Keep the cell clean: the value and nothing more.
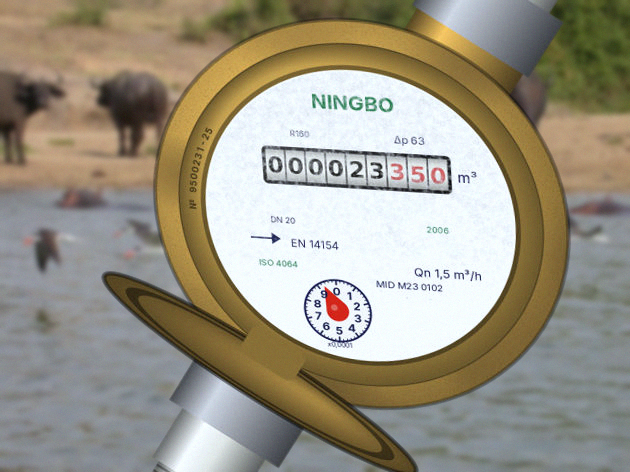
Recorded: m³ 23.3499
